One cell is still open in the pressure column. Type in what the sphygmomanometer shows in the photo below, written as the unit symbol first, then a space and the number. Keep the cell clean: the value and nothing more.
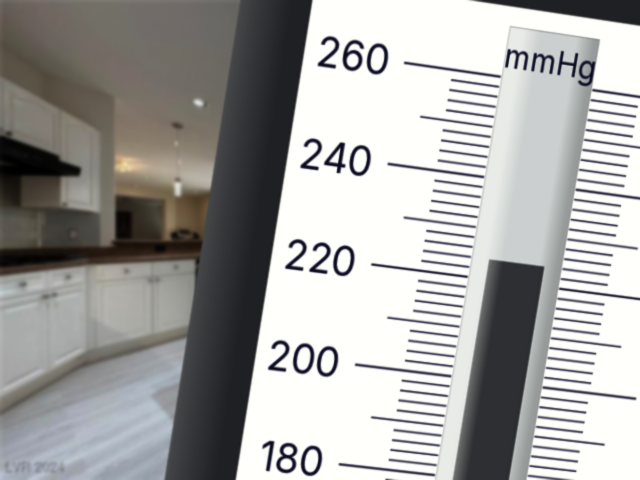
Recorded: mmHg 224
